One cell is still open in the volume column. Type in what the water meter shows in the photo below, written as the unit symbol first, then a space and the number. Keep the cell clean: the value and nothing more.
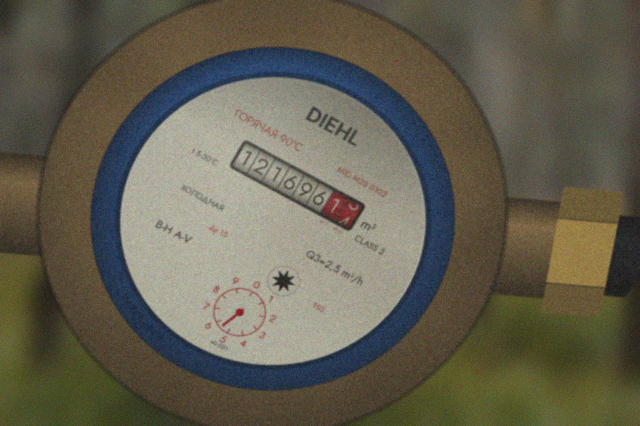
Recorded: m³ 121696.135
